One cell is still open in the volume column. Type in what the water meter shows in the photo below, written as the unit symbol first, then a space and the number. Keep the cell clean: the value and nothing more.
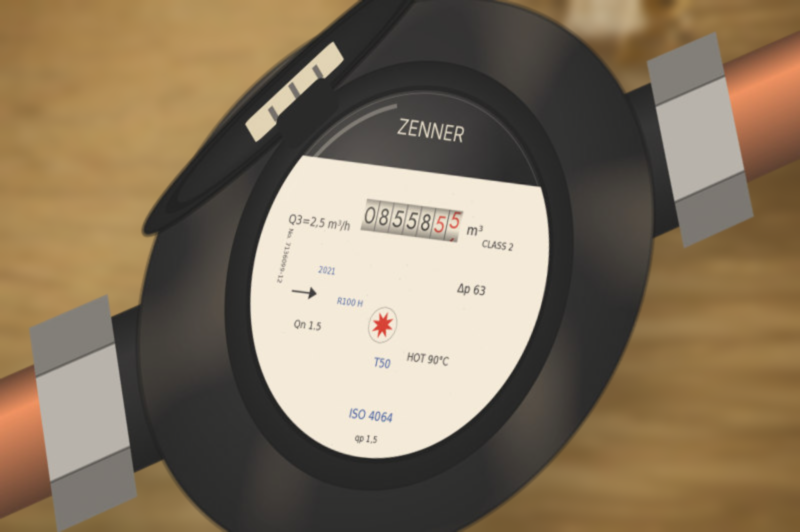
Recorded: m³ 8558.55
